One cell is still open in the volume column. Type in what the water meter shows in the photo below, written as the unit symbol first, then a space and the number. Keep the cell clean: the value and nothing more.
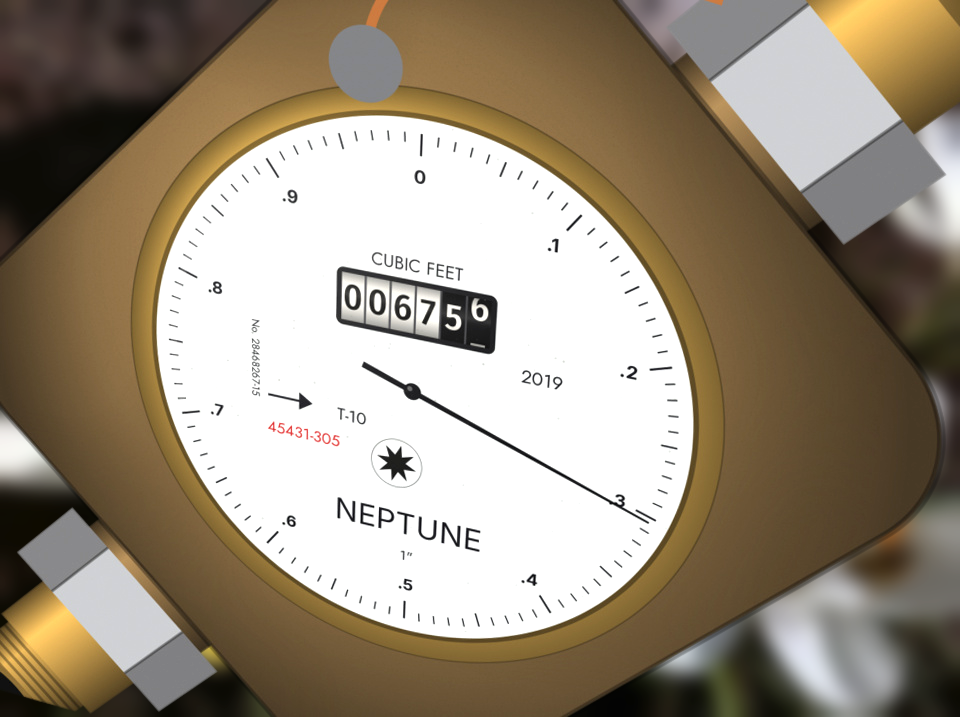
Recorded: ft³ 6756.30
